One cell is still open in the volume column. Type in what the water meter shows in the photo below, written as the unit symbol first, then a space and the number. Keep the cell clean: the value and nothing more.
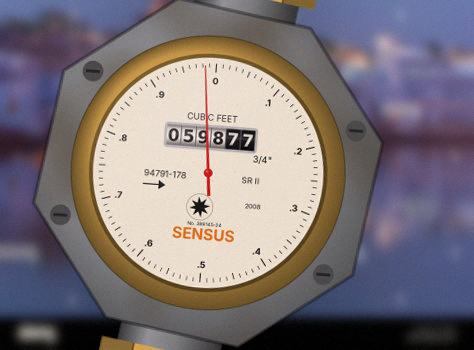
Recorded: ft³ 59876.98
